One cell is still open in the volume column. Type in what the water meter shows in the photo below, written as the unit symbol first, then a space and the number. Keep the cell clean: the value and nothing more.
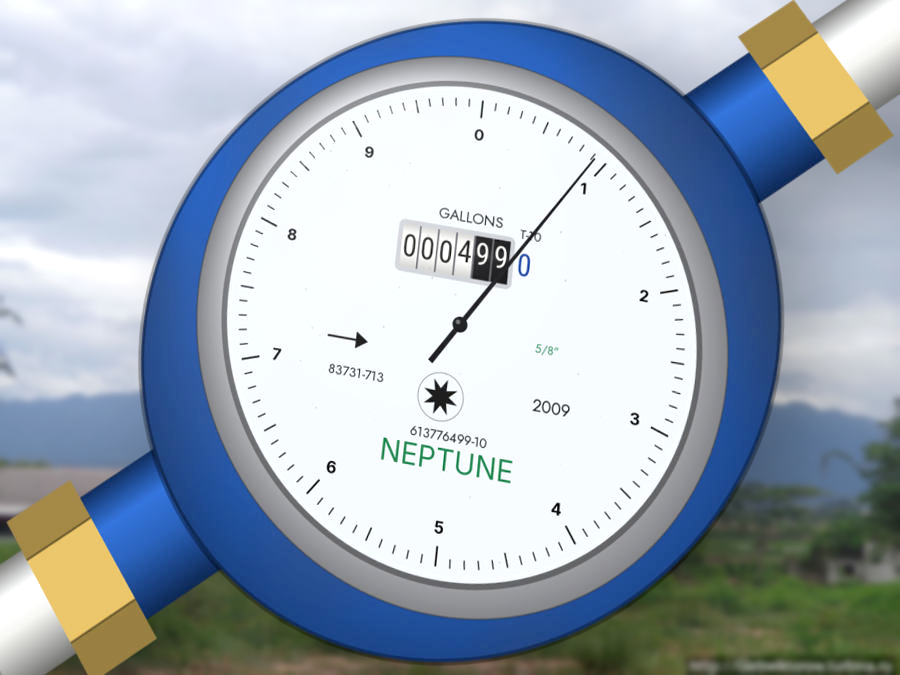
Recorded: gal 4990.9
